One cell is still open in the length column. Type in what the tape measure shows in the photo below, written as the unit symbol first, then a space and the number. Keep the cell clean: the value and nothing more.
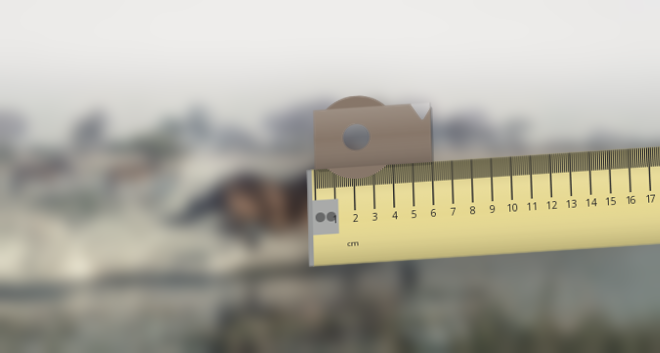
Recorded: cm 6
